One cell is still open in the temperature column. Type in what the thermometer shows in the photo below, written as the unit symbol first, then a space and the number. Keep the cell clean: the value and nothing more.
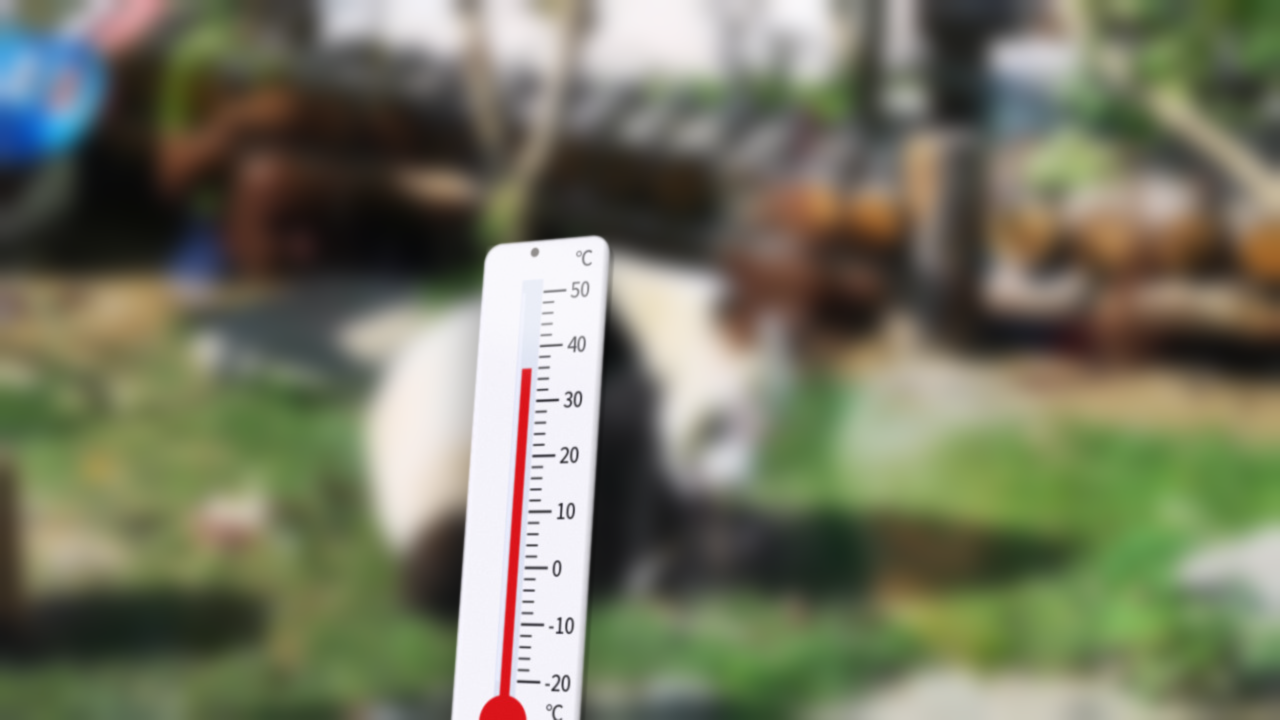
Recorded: °C 36
